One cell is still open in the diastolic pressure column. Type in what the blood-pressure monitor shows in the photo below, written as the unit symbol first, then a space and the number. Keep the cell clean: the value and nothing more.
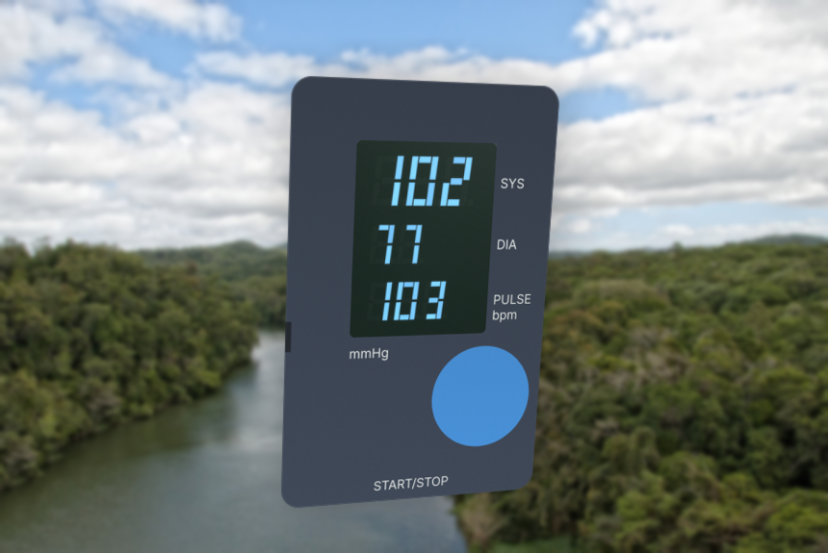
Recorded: mmHg 77
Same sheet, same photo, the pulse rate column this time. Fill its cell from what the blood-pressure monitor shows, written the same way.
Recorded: bpm 103
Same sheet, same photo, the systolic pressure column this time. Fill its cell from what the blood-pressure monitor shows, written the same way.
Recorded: mmHg 102
